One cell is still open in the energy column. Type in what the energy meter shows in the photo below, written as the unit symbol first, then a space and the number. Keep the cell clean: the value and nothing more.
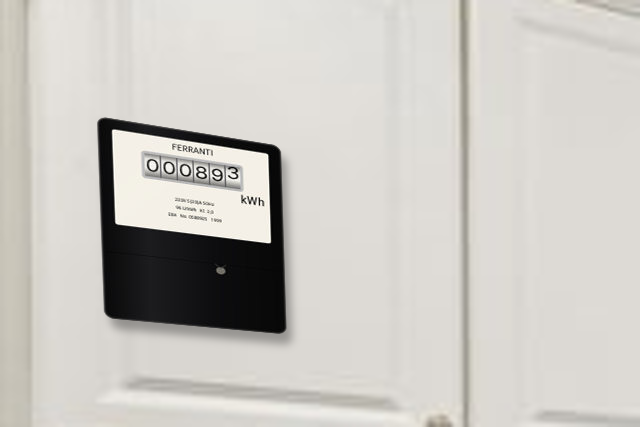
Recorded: kWh 893
